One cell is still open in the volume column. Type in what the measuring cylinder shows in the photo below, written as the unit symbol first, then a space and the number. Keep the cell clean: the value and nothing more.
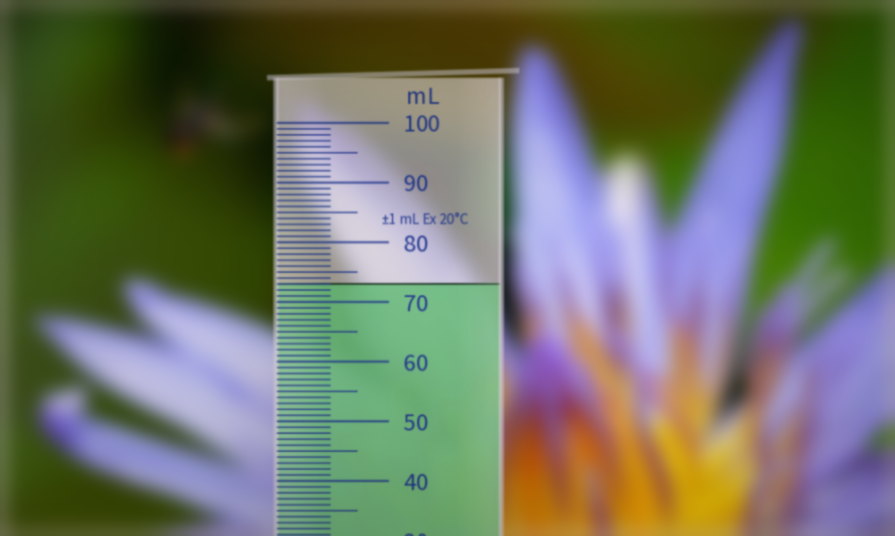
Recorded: mL 73
